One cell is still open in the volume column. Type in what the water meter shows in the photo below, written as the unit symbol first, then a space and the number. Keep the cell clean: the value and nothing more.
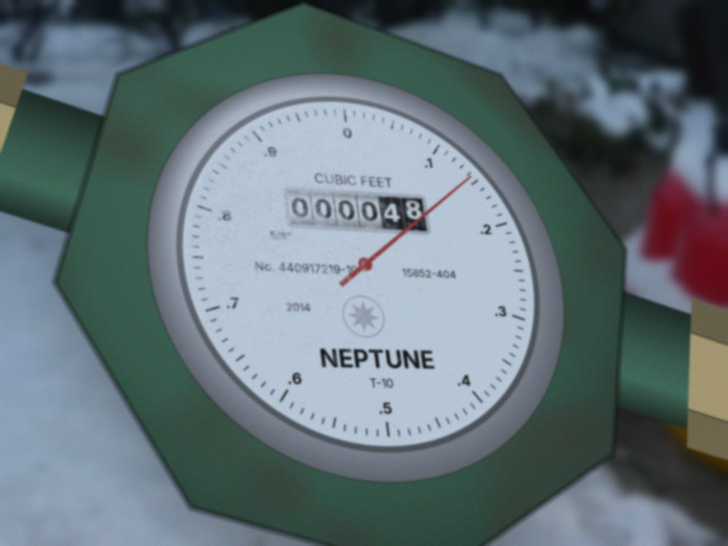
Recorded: ft³ 48.14
